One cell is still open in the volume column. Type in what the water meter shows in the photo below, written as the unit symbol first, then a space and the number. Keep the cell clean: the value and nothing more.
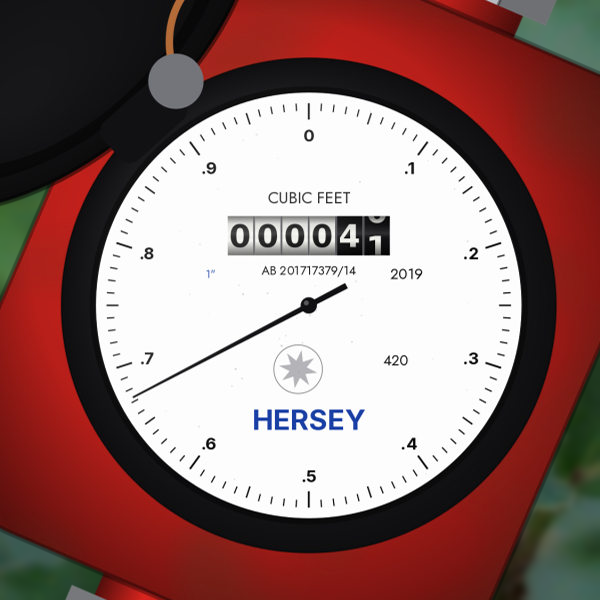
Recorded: ft³ 40.67
